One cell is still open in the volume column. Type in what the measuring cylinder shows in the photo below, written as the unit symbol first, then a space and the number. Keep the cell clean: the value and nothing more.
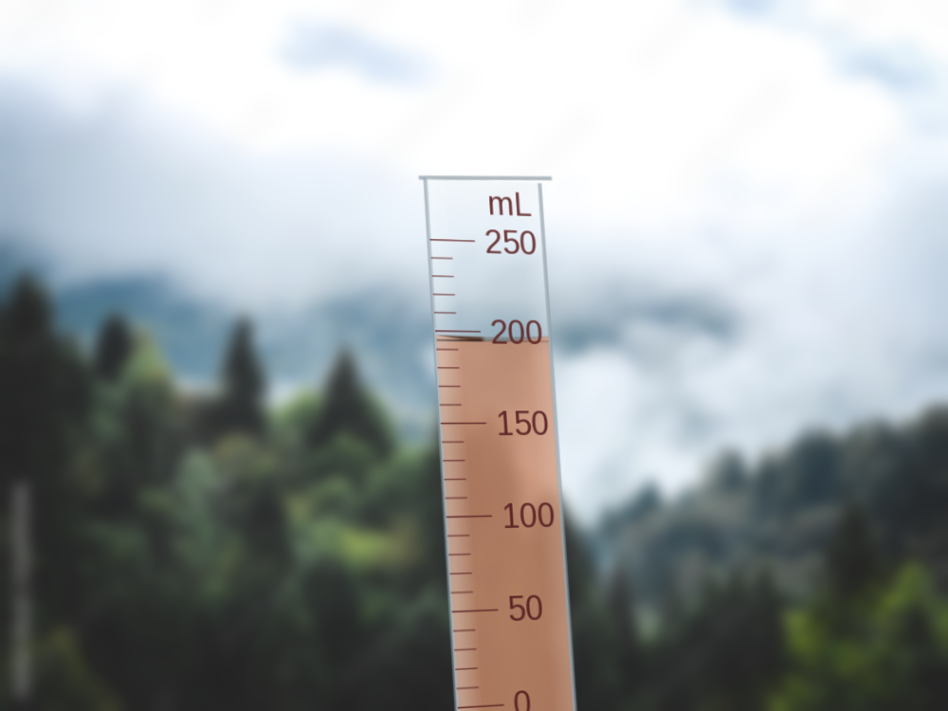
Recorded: mL 195
